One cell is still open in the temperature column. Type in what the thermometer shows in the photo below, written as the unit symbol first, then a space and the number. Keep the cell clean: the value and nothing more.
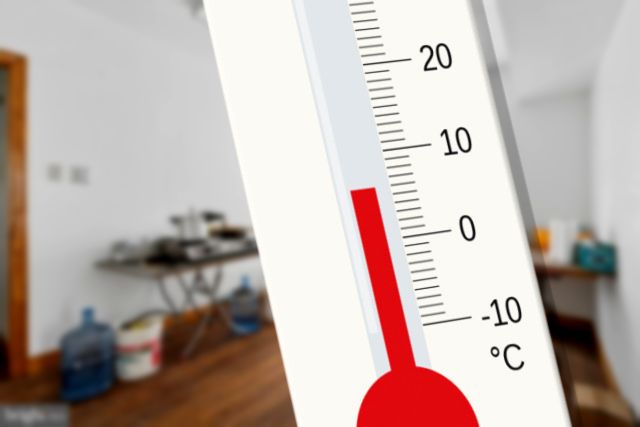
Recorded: °C 6
